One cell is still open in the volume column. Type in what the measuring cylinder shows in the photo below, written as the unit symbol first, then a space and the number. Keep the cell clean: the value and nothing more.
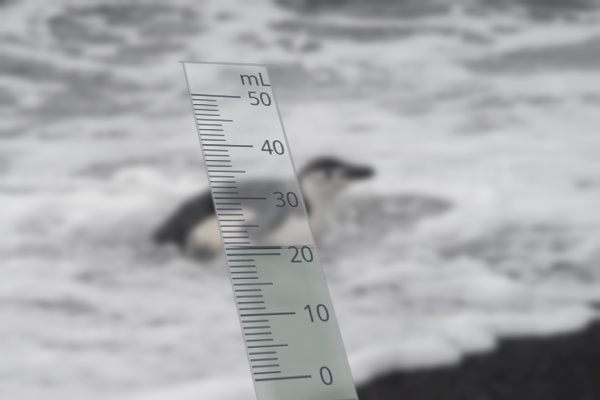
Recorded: mL 21
